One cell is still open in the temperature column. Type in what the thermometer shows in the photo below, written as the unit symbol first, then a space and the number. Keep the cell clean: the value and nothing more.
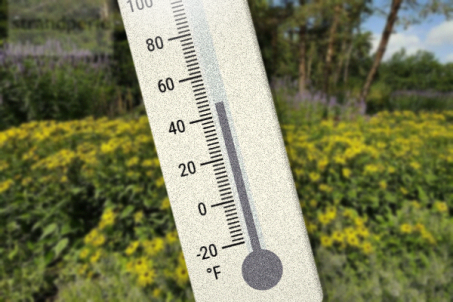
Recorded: °F 46
